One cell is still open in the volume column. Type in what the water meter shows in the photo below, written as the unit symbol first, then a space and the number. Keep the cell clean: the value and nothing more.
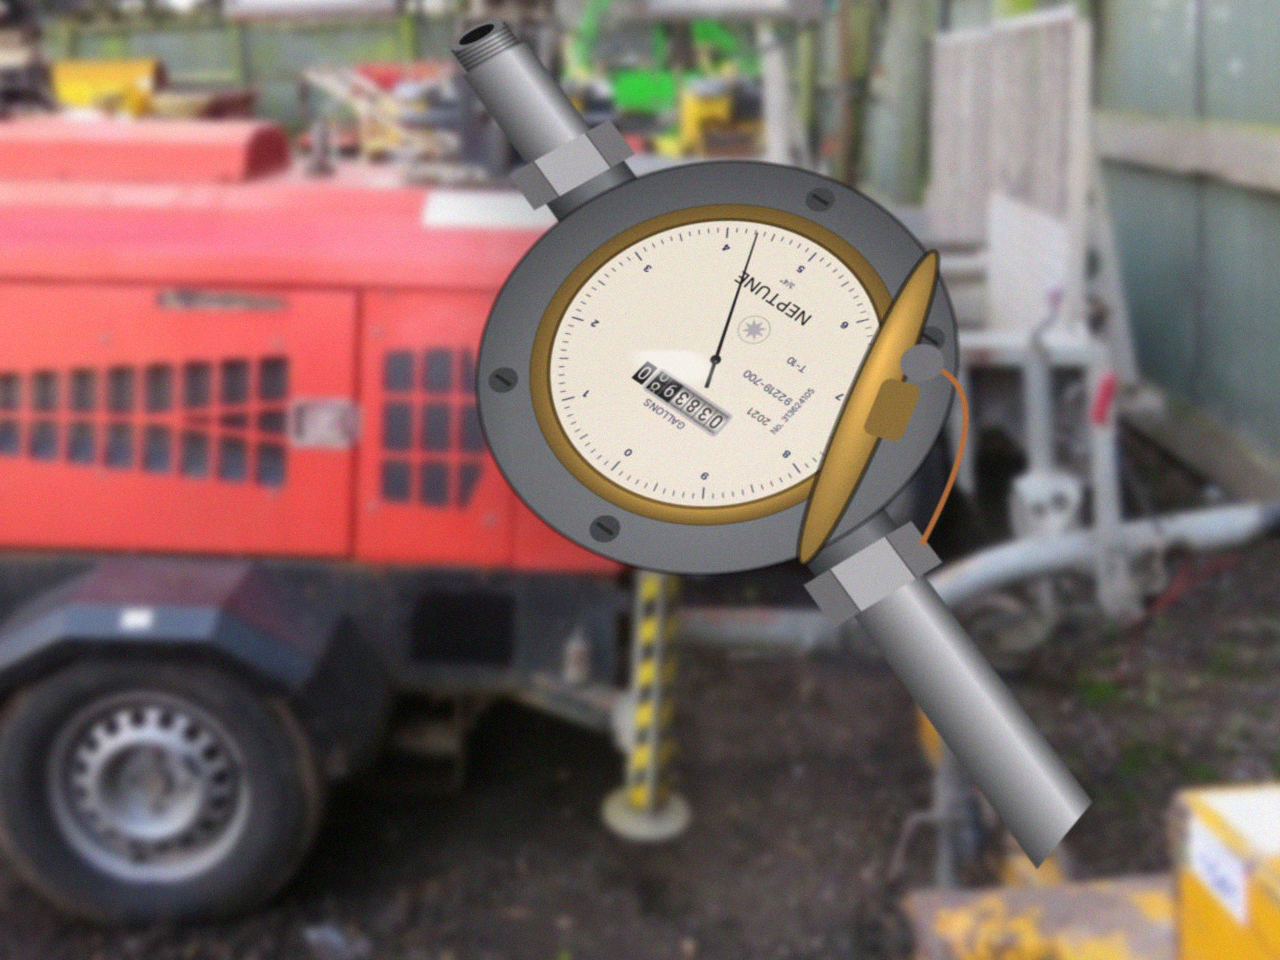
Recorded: gal 383984.3
